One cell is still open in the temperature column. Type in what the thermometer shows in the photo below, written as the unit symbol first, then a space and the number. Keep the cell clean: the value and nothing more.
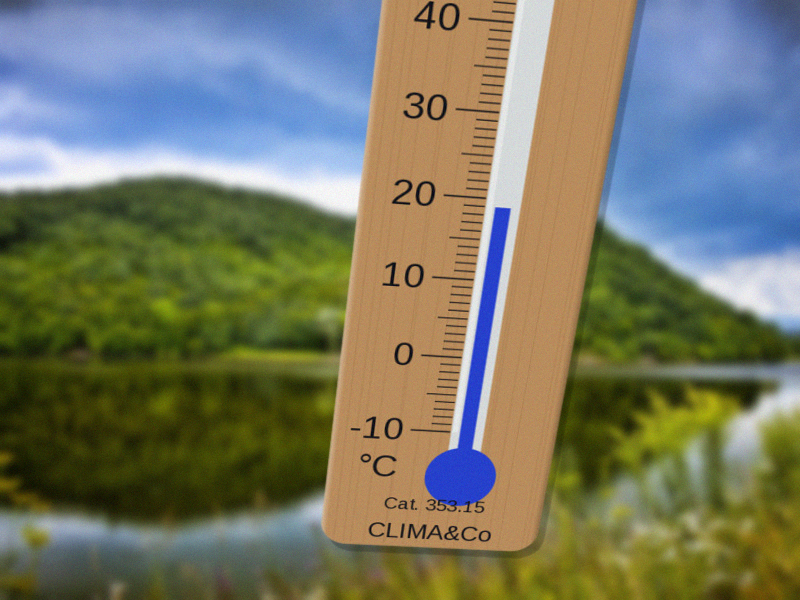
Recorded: °C 19
